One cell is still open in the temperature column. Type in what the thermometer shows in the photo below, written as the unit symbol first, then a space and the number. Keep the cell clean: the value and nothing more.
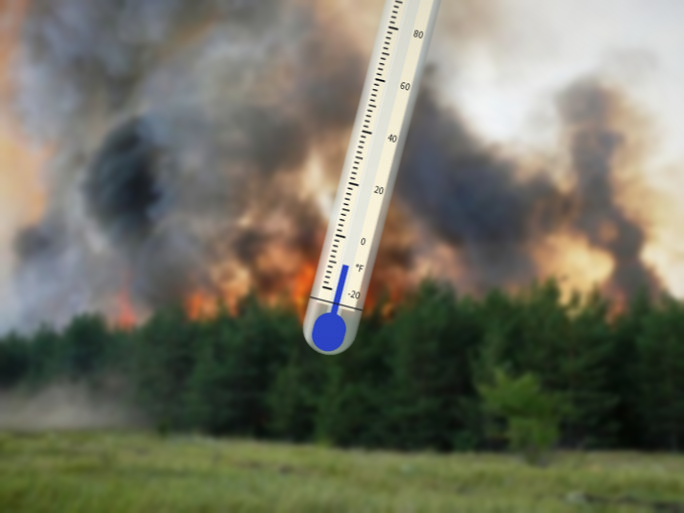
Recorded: °F -10
